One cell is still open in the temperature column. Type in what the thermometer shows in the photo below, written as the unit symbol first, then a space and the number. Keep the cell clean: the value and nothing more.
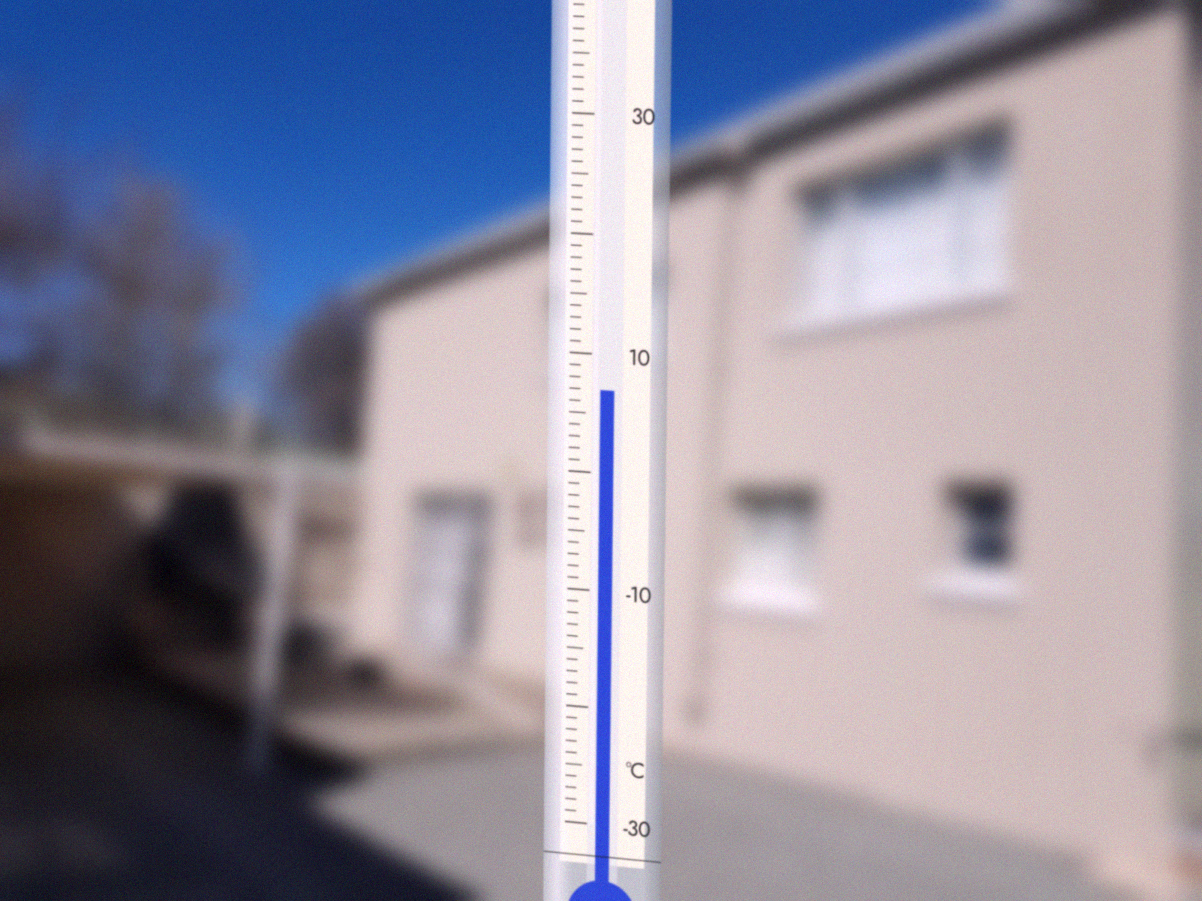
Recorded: °C 7
